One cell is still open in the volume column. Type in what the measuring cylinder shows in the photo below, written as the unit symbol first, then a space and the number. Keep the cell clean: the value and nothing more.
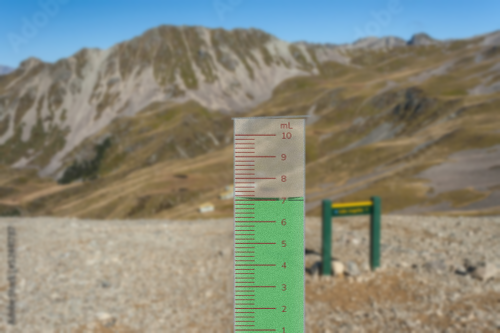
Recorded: mL 7
